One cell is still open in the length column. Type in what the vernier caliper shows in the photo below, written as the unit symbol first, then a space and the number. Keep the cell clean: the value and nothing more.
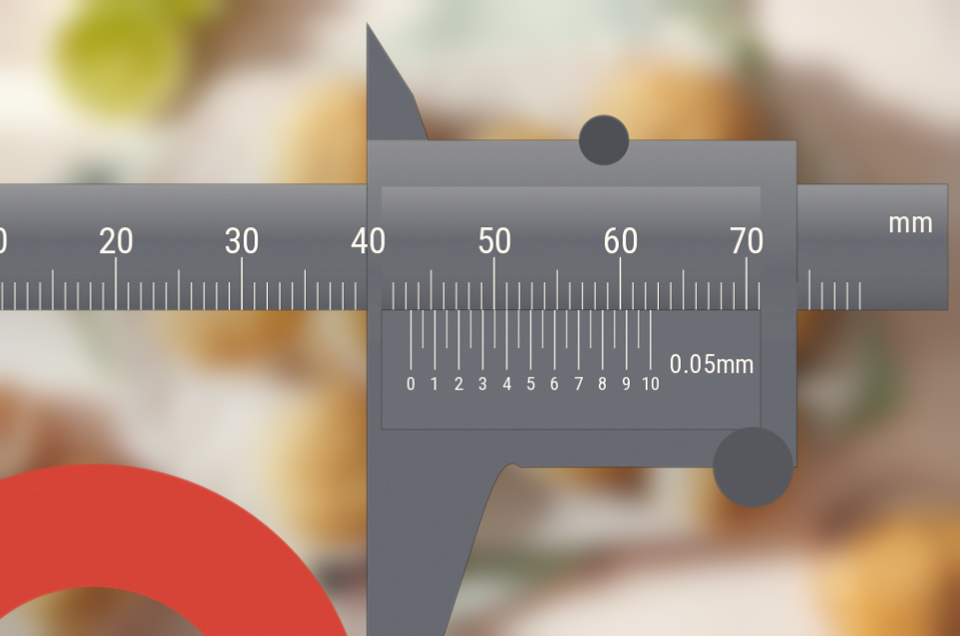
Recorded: mm 43.4
